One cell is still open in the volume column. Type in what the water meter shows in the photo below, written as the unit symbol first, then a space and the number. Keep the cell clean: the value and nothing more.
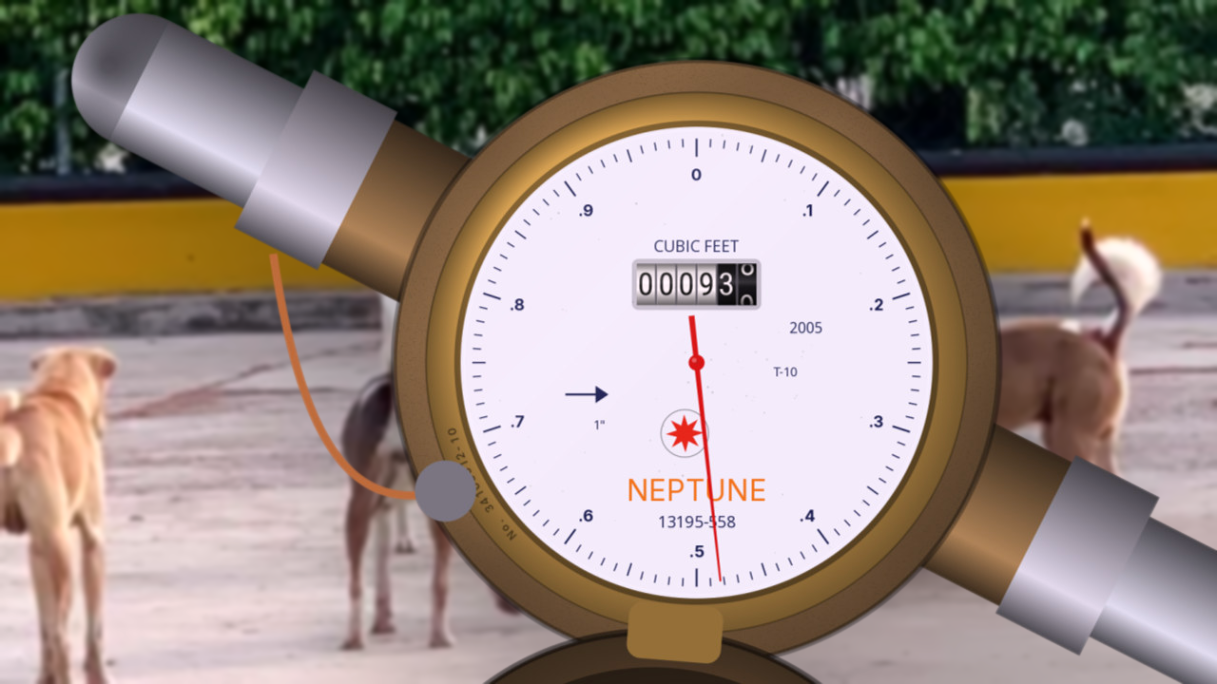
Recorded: ft³ 938.48
